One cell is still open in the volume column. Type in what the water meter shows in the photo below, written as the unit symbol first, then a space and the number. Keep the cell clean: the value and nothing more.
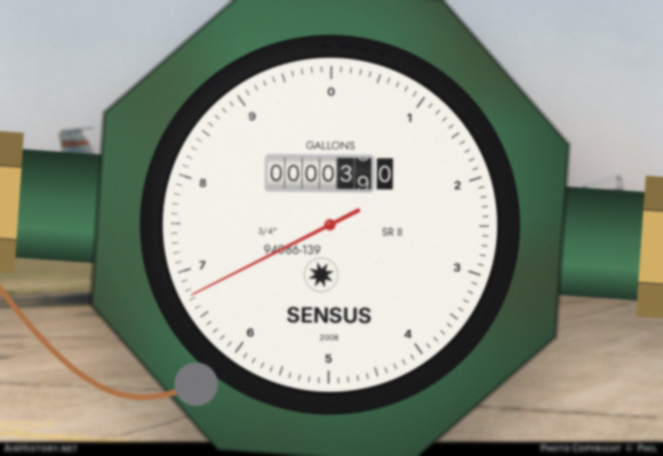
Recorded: gal 386.7
